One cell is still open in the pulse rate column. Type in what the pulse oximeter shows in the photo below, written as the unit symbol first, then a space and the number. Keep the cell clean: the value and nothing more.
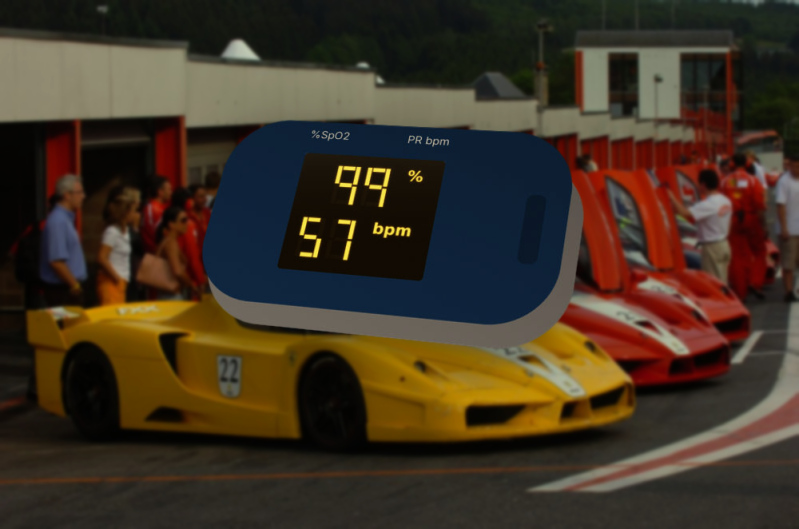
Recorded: bpm 57
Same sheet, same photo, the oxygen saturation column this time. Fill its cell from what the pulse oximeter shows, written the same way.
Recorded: % 99
